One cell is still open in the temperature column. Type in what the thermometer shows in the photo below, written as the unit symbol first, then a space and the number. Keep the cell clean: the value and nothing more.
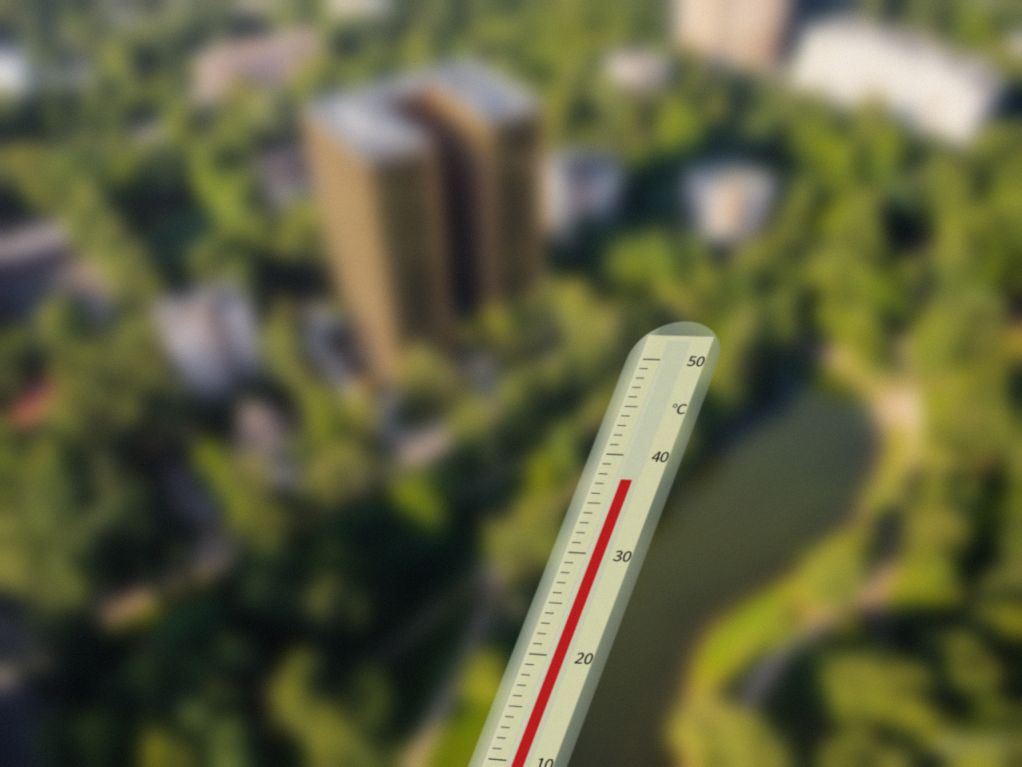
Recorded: °C 37.5
